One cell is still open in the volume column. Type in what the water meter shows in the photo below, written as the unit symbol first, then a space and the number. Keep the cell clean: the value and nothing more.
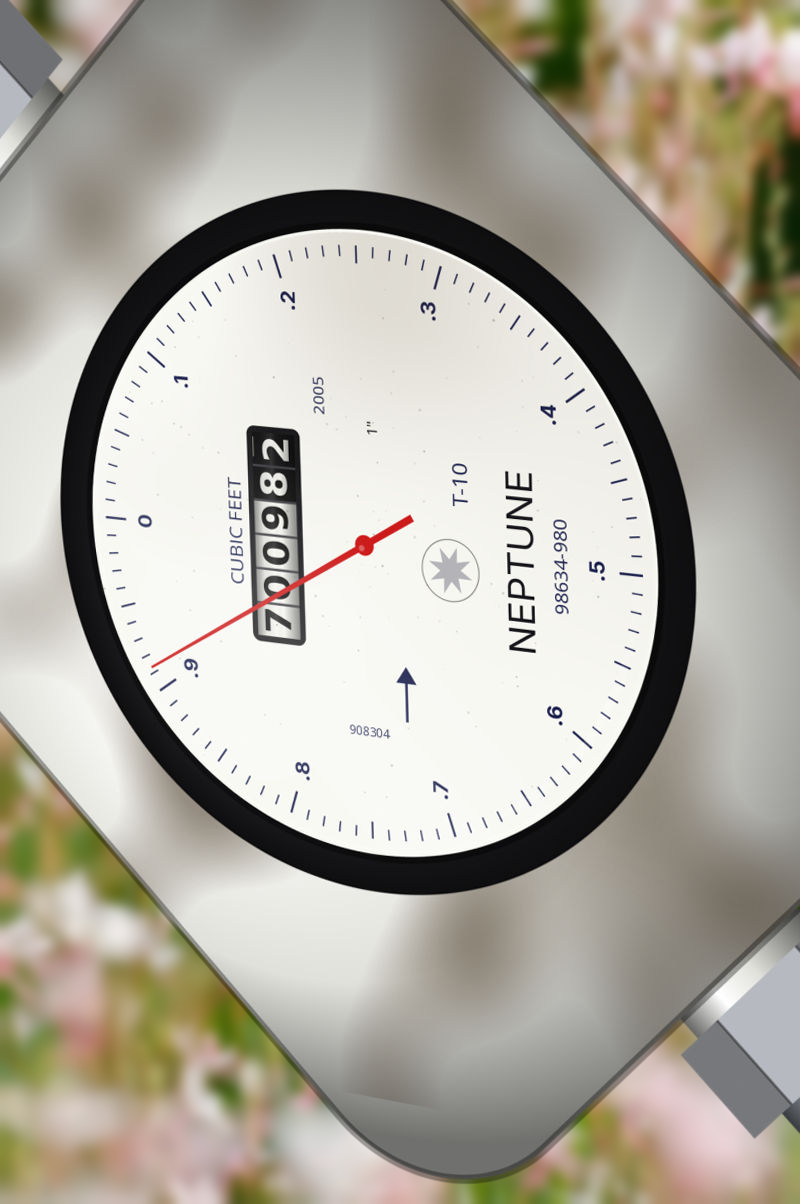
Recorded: ft³ 700981.91
